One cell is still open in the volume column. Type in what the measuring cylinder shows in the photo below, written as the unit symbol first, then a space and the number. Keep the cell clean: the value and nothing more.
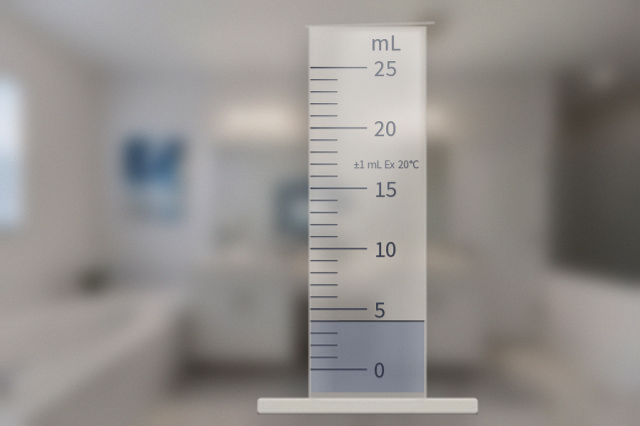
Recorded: mL 4
